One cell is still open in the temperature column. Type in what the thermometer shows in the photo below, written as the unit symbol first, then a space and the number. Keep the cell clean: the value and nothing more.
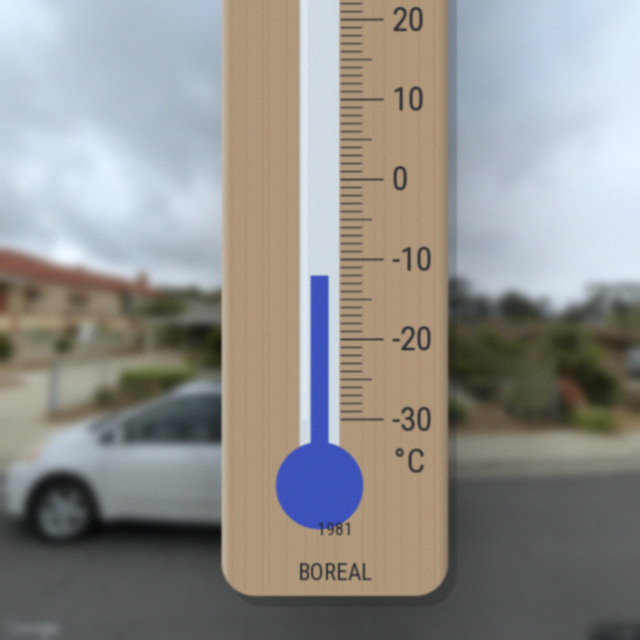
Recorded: °C -12
